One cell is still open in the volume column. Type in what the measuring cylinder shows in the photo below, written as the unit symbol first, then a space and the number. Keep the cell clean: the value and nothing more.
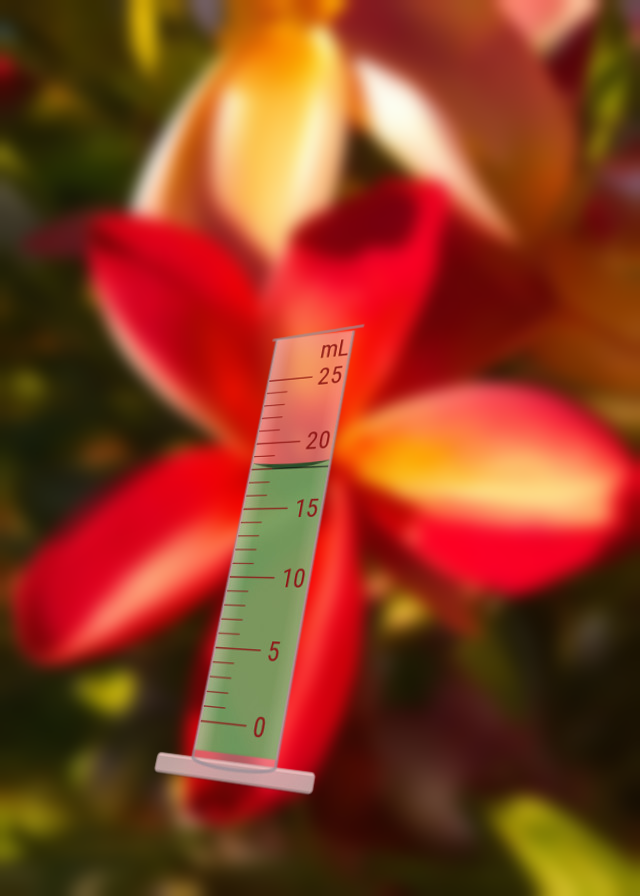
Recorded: mL 18
